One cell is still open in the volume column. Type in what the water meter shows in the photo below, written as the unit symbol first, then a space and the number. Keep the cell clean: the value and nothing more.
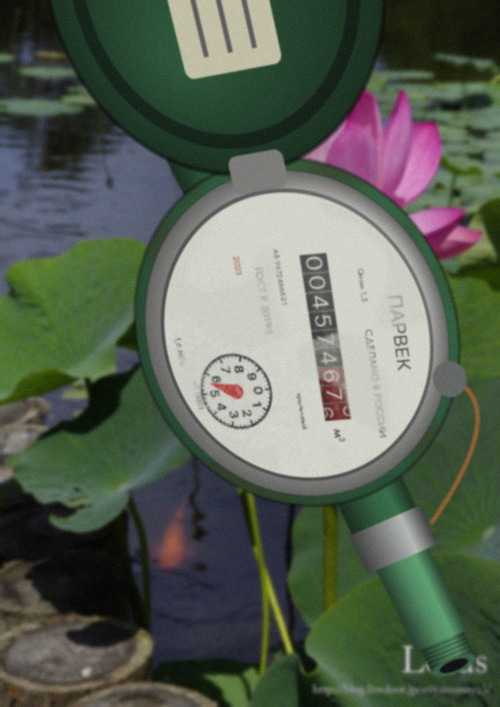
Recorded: m³ 4574.6755
